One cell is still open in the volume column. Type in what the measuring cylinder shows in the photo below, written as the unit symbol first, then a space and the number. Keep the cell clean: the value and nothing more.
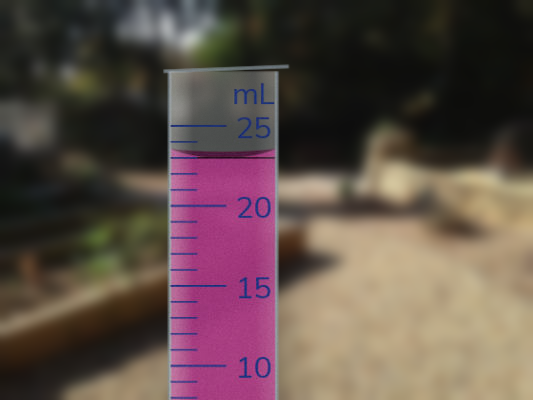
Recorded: mL 23
